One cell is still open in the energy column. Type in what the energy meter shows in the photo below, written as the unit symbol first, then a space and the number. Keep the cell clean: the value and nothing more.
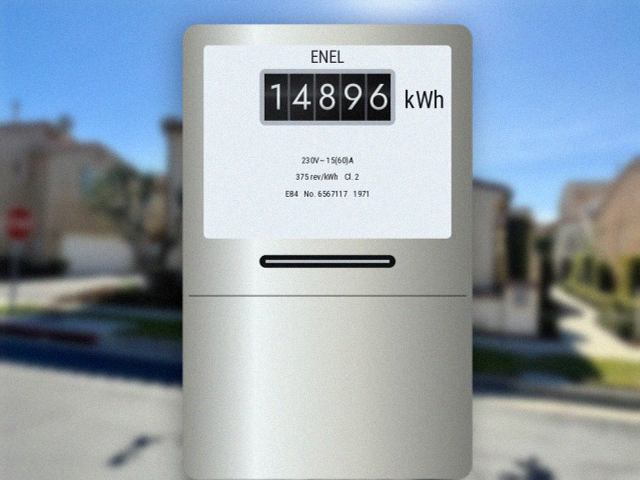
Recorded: kWh 14896
